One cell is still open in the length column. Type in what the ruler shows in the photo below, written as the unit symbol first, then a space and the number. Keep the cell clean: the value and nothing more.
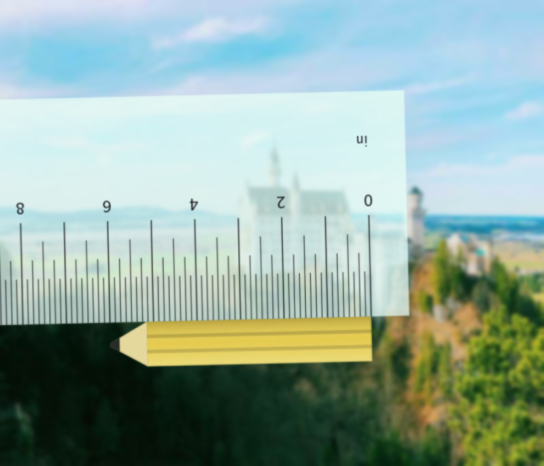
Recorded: in 6
